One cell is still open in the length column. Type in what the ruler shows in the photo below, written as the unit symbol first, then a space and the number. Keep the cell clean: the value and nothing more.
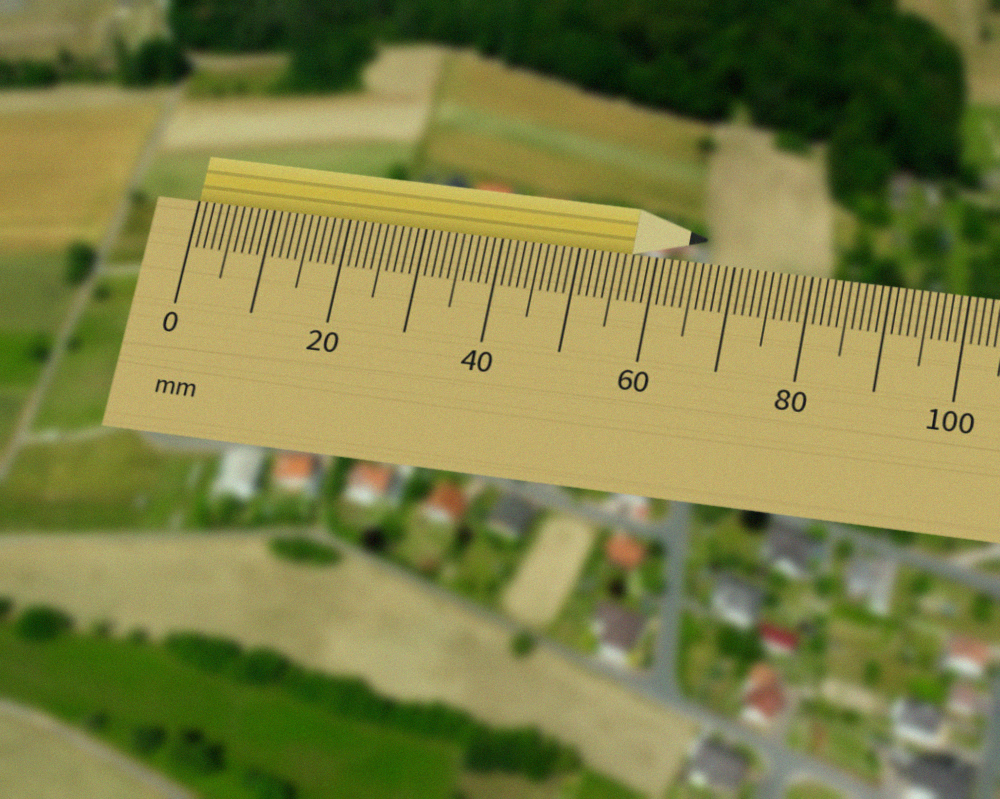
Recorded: mm 66
